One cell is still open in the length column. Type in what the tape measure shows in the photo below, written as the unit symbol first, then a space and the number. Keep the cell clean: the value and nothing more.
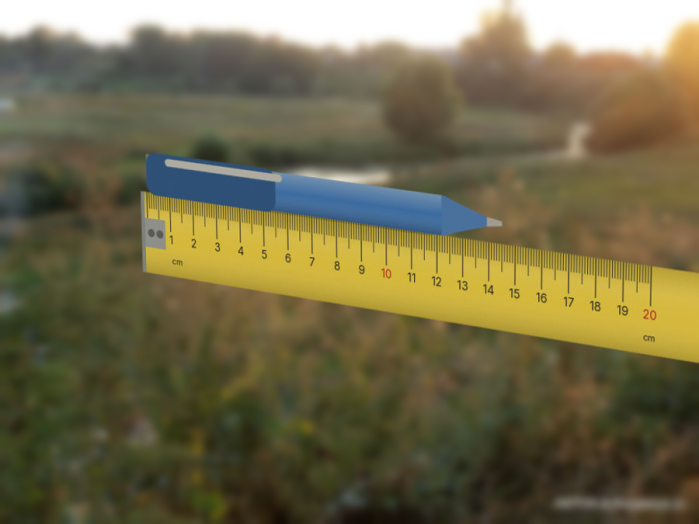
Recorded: cm 14.5
